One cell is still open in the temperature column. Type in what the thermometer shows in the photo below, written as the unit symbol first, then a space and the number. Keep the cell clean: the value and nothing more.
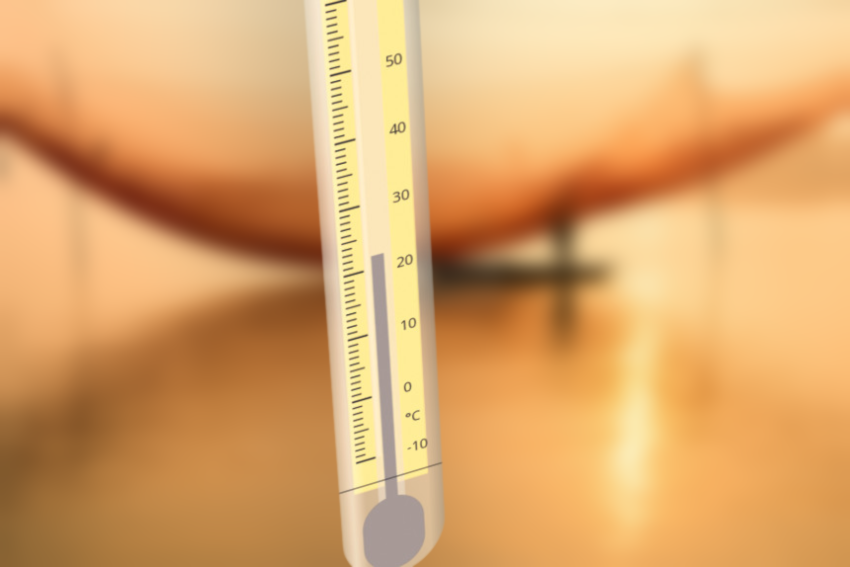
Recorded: °C 22
